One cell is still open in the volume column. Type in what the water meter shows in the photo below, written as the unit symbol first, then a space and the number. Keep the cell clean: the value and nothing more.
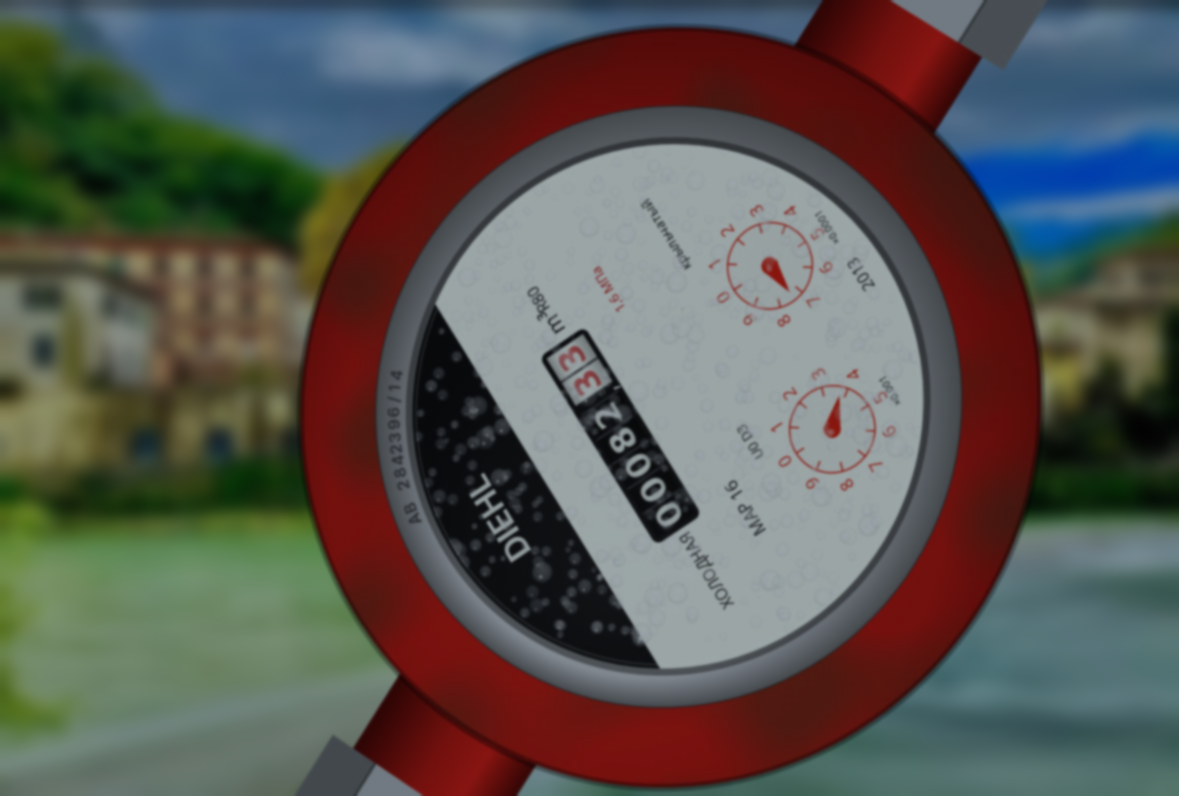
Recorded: m³ 82.3337
